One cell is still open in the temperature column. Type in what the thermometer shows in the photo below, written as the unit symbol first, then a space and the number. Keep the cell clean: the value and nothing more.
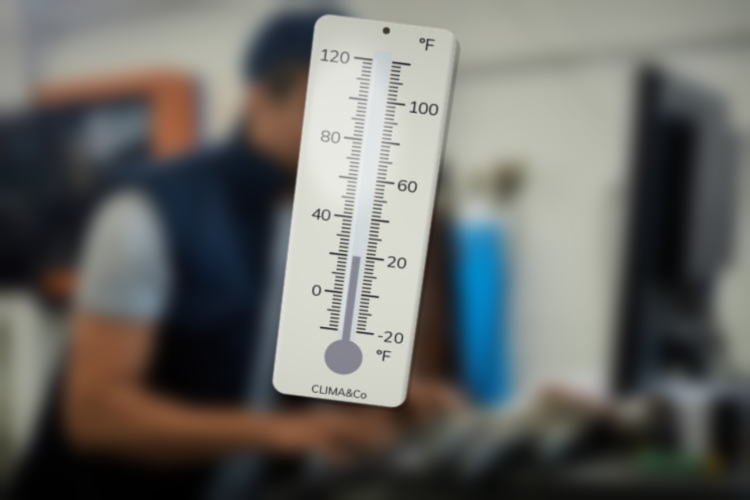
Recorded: °F 20
